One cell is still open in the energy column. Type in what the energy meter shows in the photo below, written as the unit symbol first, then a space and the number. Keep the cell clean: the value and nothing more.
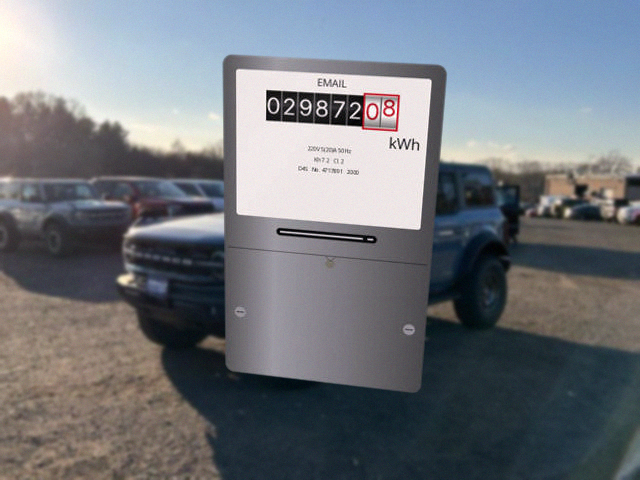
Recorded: kWh 29872.08
